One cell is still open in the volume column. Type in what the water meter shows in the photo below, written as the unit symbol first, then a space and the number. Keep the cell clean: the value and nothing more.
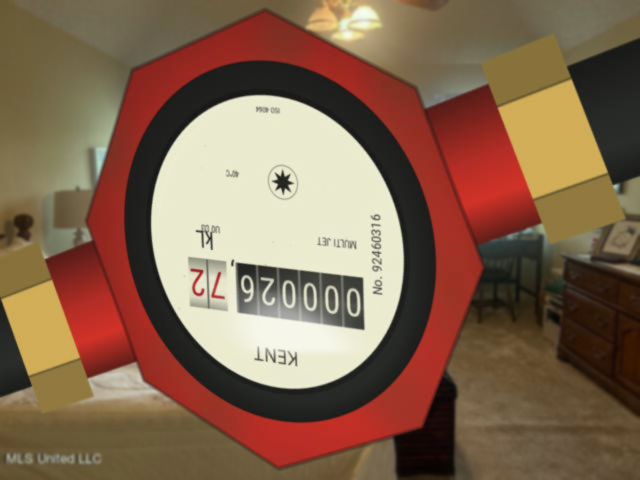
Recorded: kL 26.72
